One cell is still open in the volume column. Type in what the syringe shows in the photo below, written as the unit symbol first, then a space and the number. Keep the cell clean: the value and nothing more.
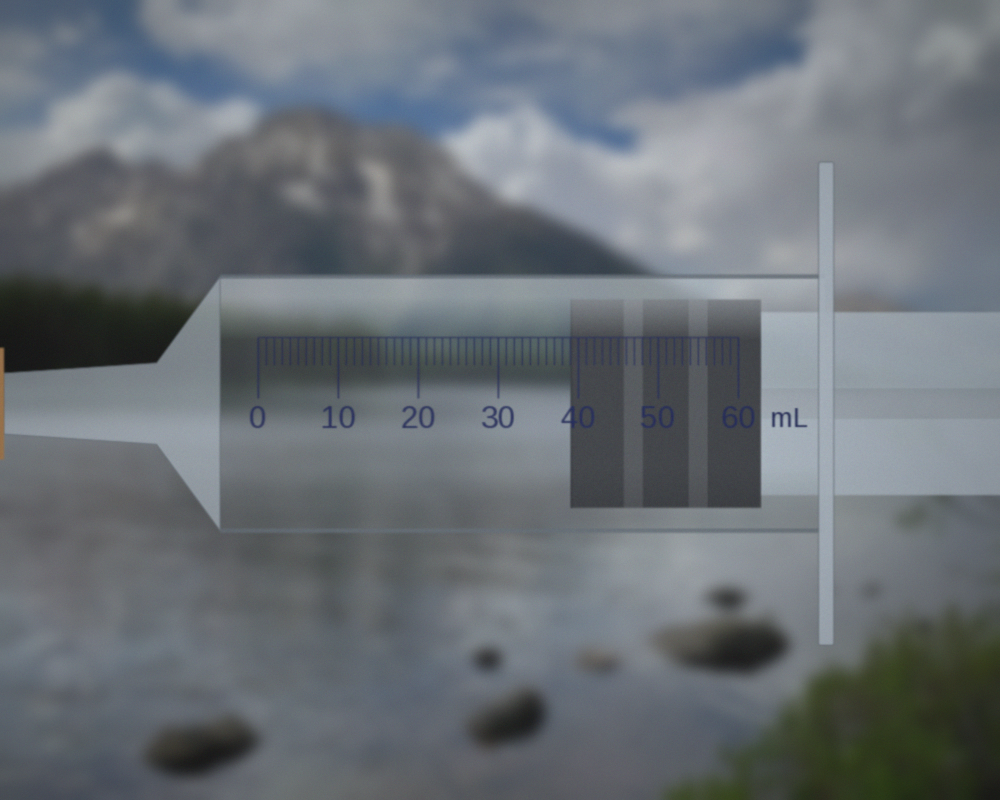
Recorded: mL 39
